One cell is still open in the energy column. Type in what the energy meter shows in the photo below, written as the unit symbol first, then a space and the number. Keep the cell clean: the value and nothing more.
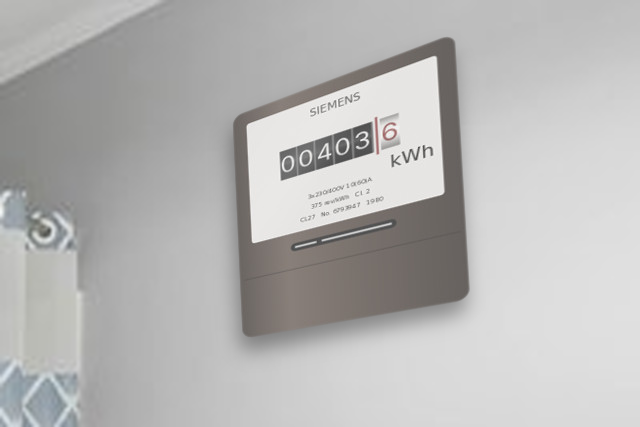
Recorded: kWh 403.6
